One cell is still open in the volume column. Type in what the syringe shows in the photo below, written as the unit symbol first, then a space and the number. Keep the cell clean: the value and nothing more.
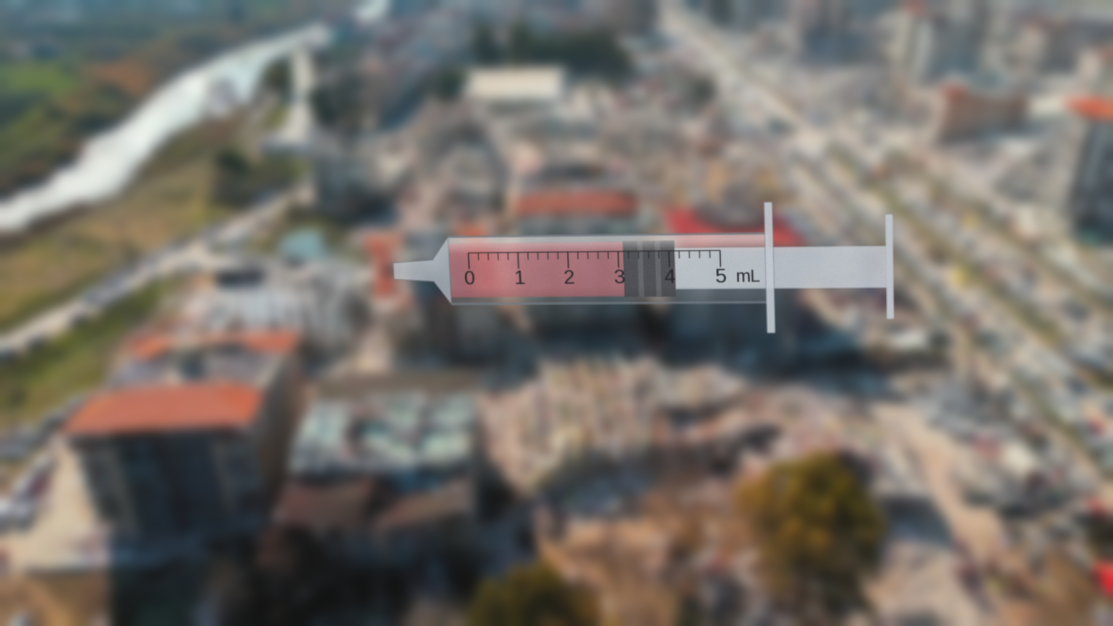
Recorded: mL 3.1
